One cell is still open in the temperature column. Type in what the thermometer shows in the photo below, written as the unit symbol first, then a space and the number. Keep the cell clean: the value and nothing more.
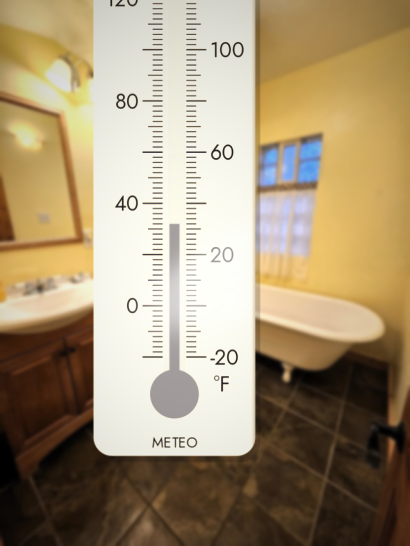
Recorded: °F 32
